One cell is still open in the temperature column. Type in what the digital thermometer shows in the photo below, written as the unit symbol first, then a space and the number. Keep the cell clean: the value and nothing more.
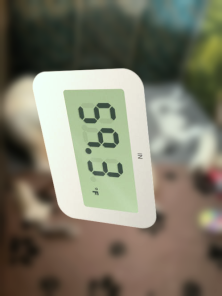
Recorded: °F 59.3
